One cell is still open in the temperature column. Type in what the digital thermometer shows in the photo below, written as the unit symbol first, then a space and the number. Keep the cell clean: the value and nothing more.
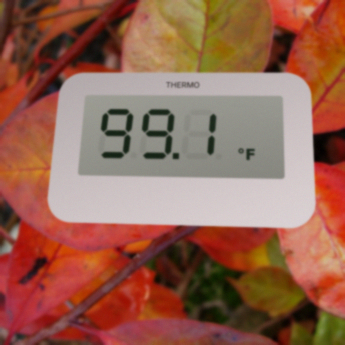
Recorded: °F 99.1
